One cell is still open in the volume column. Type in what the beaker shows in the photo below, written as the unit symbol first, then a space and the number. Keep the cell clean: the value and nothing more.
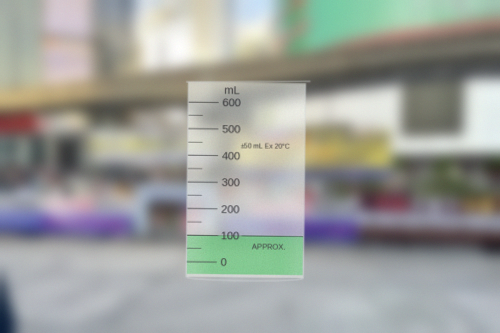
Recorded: mL 100
